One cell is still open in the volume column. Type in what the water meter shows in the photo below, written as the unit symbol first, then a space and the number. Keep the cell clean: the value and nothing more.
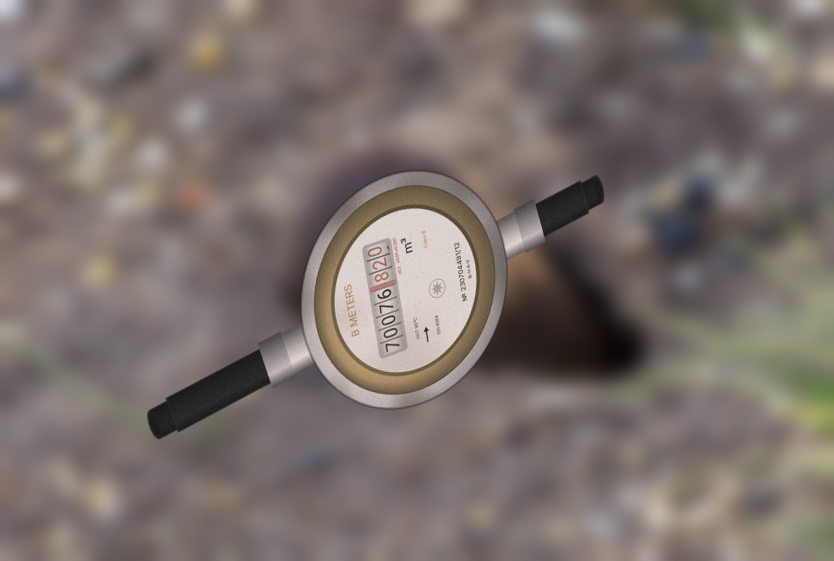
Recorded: m³ 70076.820
